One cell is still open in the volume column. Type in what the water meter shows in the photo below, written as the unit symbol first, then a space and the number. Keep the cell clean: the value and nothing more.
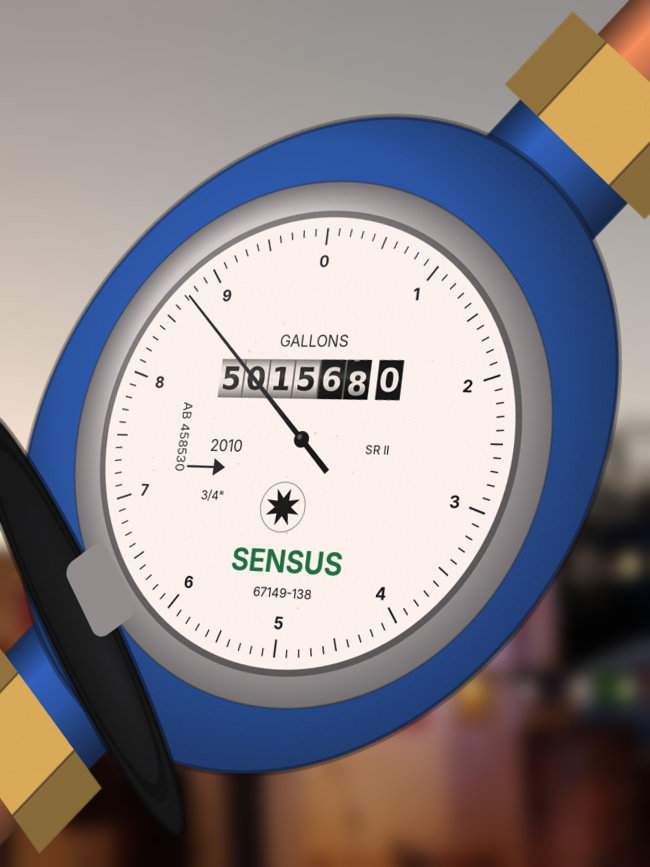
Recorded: gal 5015678.7
